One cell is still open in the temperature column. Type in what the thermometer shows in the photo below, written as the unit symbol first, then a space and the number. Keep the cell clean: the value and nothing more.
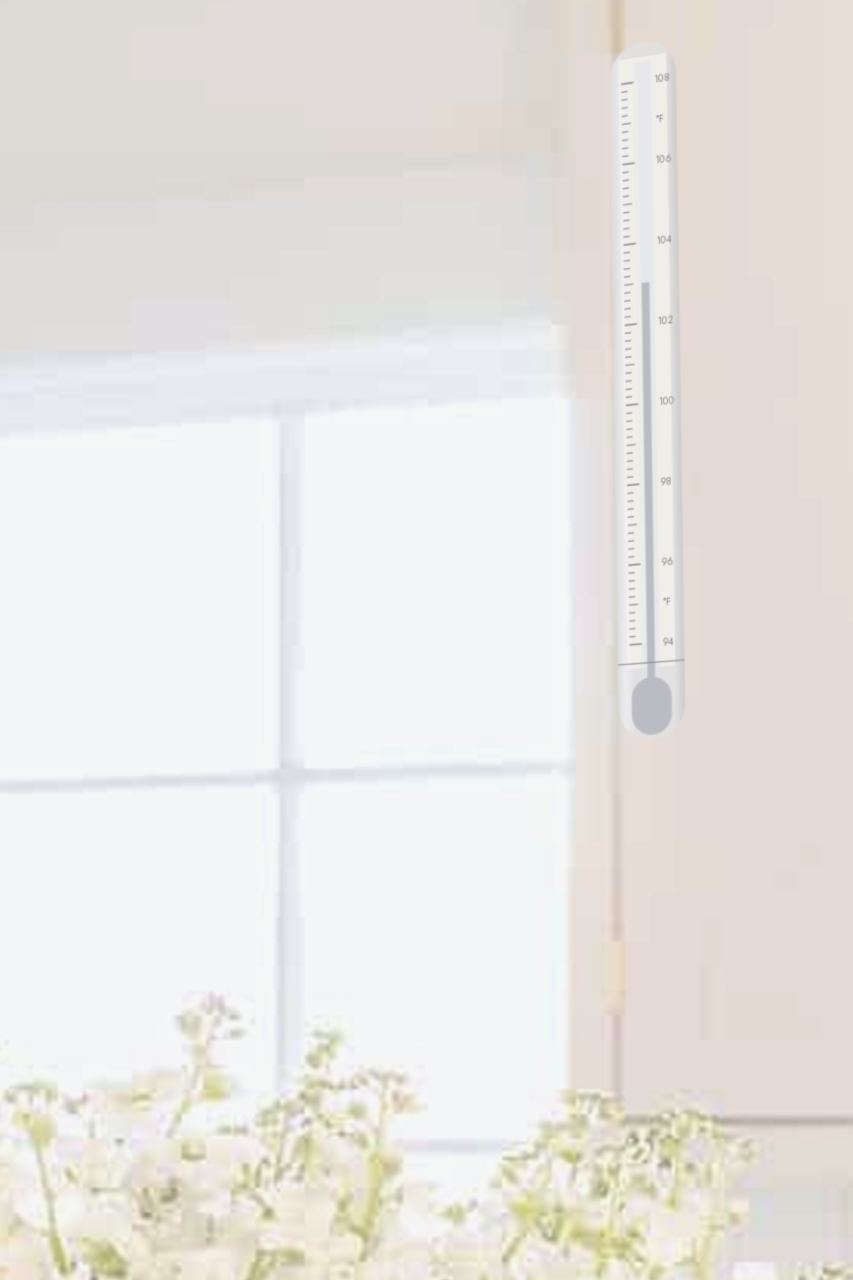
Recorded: °F 103
